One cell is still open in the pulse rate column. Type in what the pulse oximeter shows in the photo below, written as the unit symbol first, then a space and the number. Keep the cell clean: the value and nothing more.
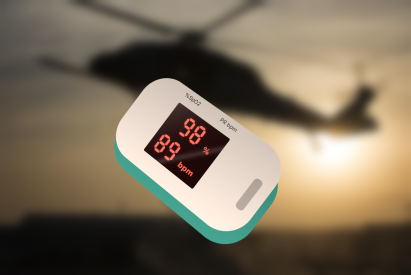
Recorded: bpm 89
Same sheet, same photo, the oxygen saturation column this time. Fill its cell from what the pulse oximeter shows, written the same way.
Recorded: % 98
